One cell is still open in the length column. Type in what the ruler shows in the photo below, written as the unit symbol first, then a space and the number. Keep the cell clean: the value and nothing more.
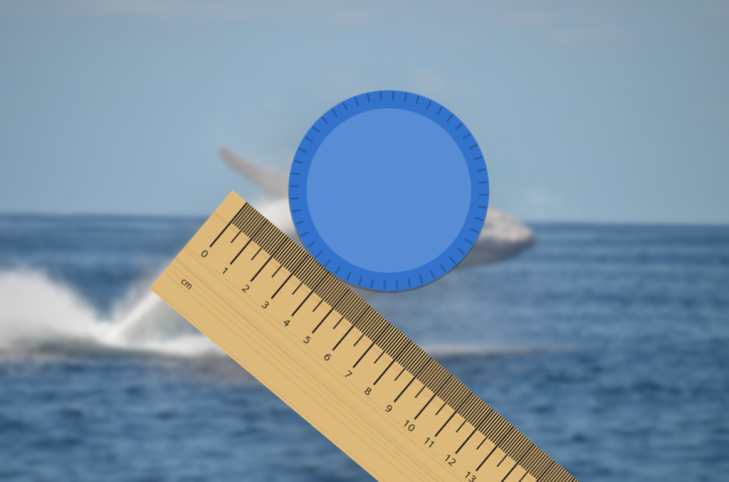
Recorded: cm 7.5
